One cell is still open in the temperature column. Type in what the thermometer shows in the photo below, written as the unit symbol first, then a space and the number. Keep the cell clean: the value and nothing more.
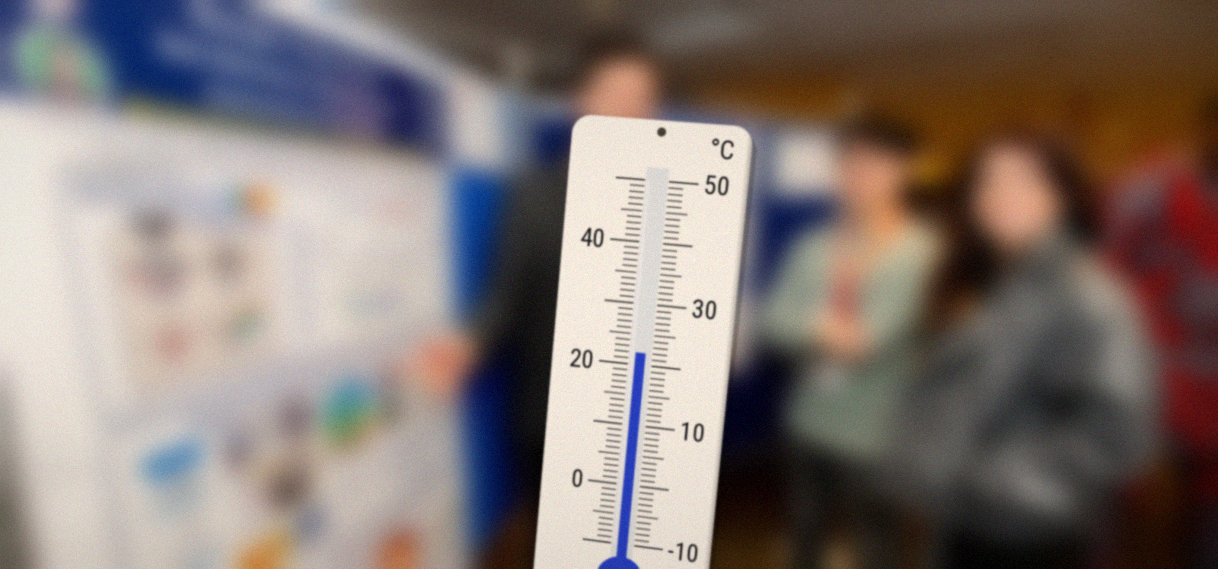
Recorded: °C 22
